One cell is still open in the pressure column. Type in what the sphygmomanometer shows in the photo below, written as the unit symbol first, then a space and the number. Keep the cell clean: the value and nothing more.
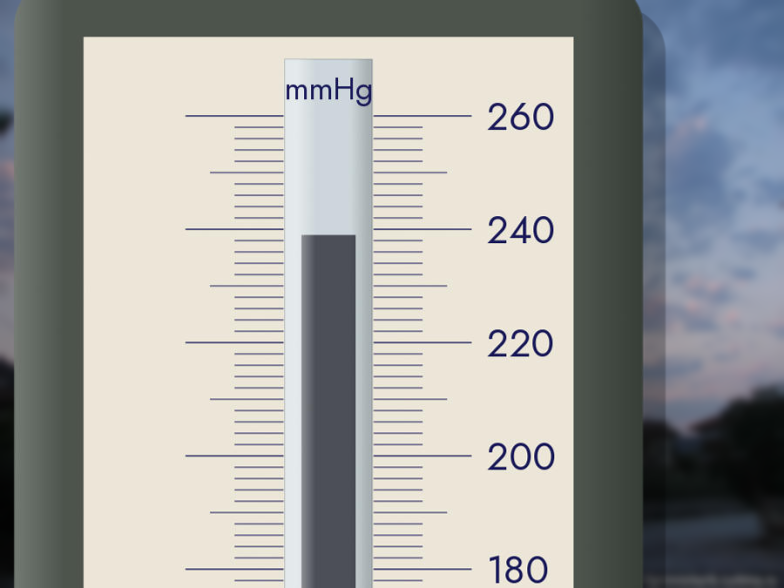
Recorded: mmHg 239
